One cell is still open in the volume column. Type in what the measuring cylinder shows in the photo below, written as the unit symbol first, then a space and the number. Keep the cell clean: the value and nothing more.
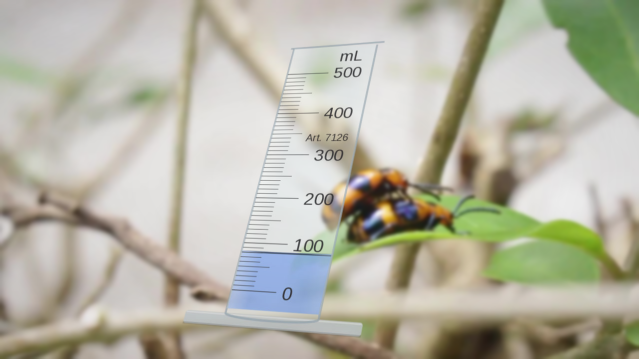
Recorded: mL 80
